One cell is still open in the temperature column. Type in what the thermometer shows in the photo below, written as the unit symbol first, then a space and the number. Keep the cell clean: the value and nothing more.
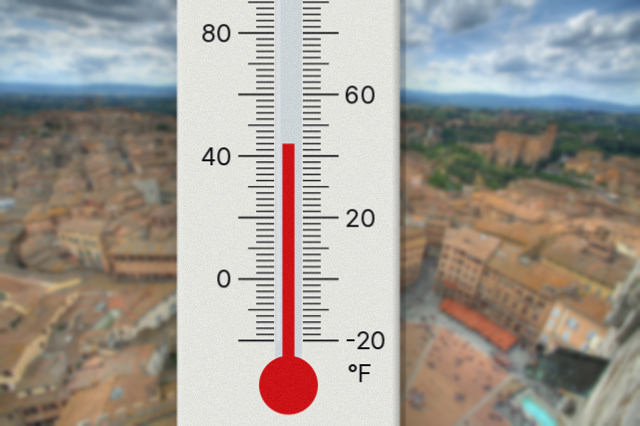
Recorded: °F 44
